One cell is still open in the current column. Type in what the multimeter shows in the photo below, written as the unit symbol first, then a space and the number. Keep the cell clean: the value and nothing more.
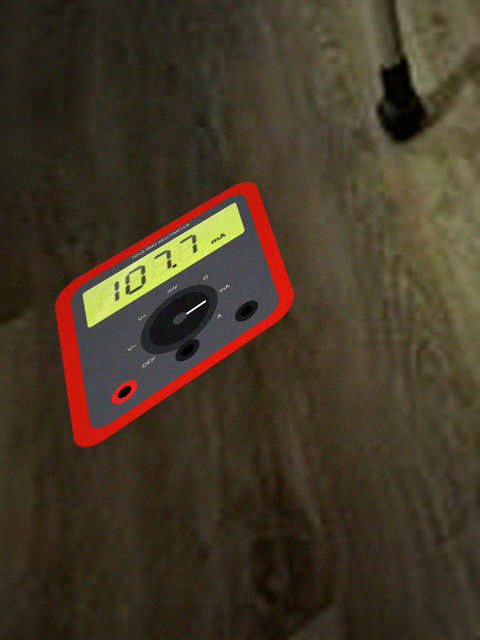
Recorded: mA 107.7
